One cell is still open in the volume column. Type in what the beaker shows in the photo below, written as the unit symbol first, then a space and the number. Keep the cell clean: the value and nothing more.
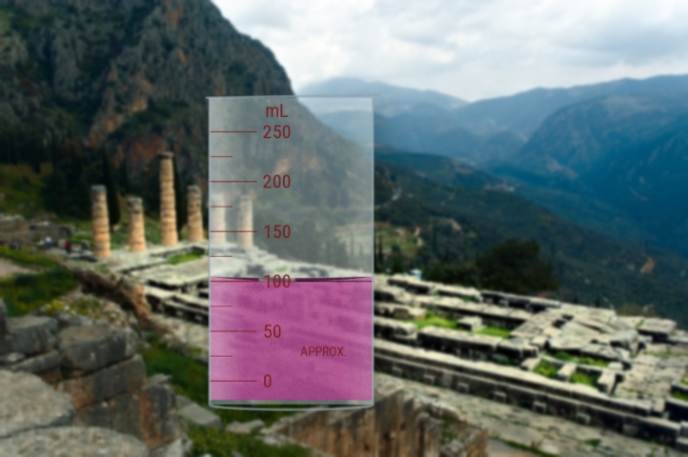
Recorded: mL 100
